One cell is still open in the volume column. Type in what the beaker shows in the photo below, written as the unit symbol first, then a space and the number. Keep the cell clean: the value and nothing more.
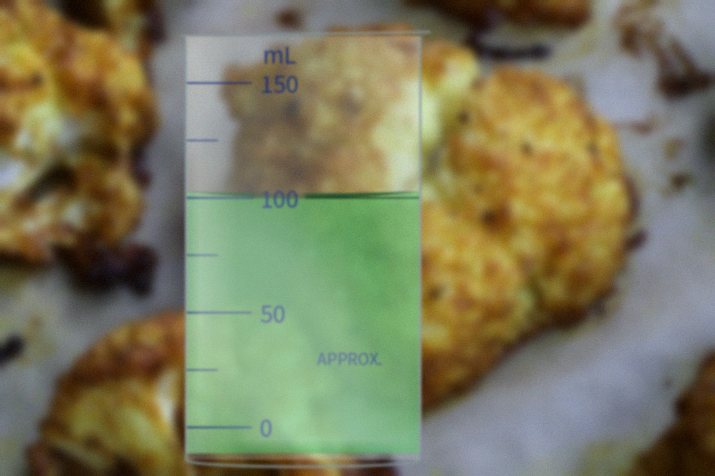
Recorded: mL 100
